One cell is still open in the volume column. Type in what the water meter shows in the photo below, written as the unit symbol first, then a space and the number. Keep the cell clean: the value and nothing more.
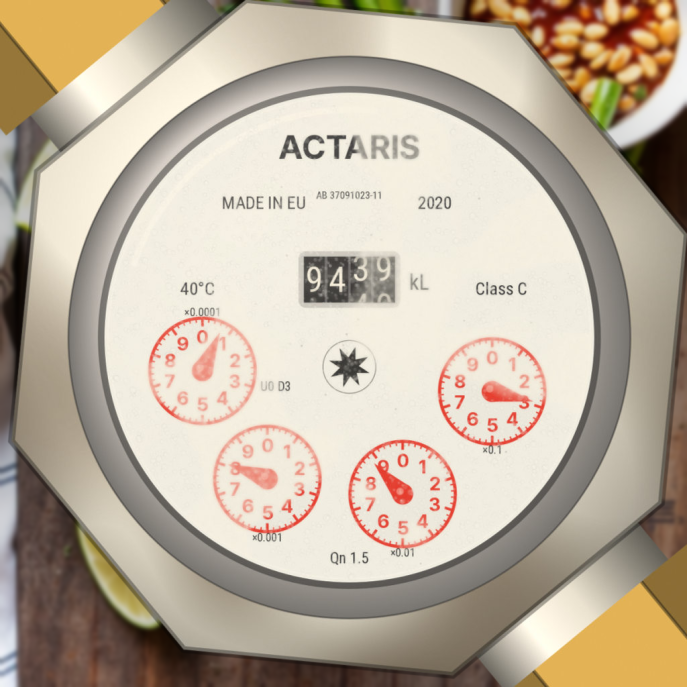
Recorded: kL 9439.2880
